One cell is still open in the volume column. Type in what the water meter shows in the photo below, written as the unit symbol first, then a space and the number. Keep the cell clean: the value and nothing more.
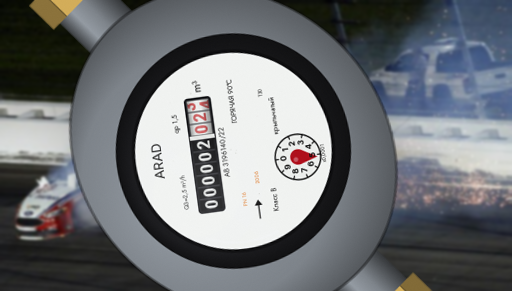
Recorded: m³ 2.0235
